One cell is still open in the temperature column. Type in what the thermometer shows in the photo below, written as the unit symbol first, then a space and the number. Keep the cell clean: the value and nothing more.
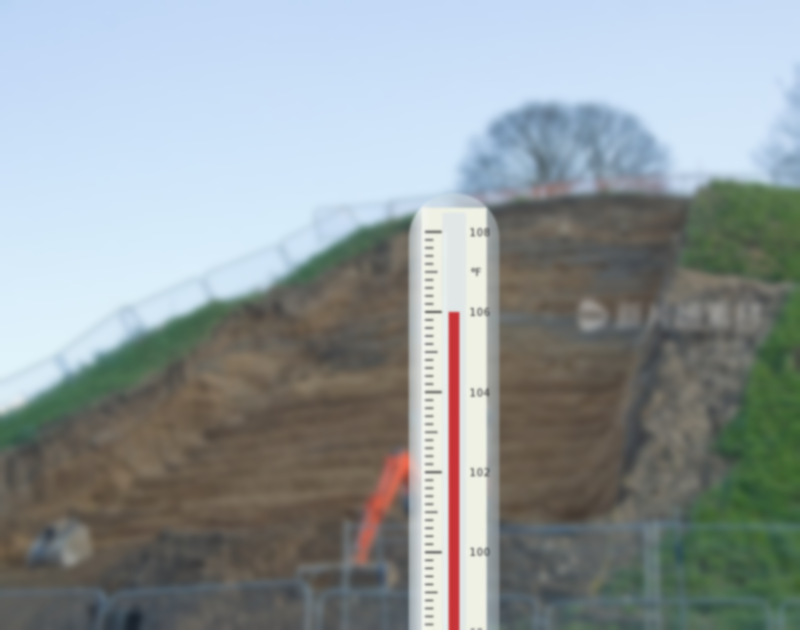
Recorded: °F 106
